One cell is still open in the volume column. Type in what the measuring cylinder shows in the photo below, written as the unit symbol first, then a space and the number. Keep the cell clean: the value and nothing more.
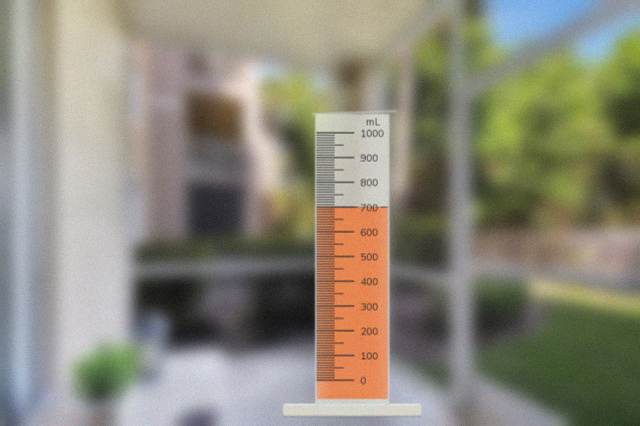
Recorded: mL 700
